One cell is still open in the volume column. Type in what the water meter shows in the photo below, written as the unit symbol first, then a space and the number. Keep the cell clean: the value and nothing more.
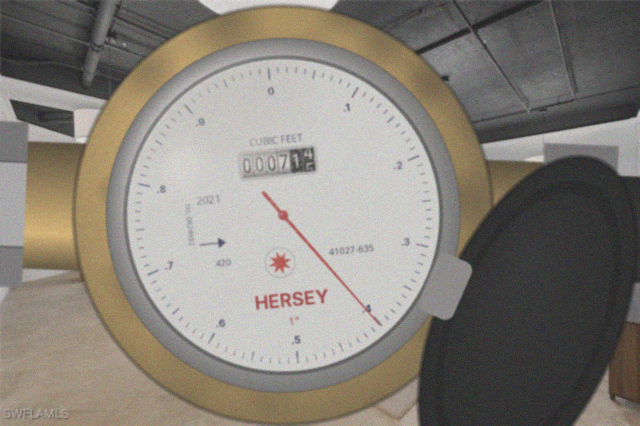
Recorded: ft³ 714.40
